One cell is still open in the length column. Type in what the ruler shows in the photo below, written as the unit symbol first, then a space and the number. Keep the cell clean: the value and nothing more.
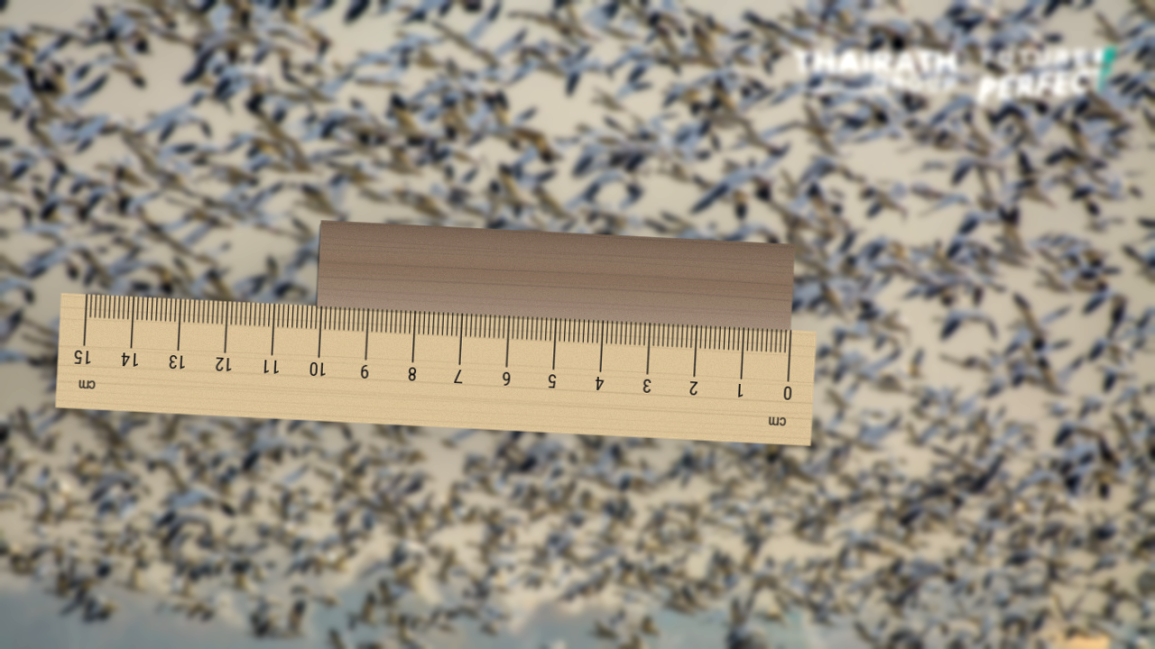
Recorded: cm 10.1
